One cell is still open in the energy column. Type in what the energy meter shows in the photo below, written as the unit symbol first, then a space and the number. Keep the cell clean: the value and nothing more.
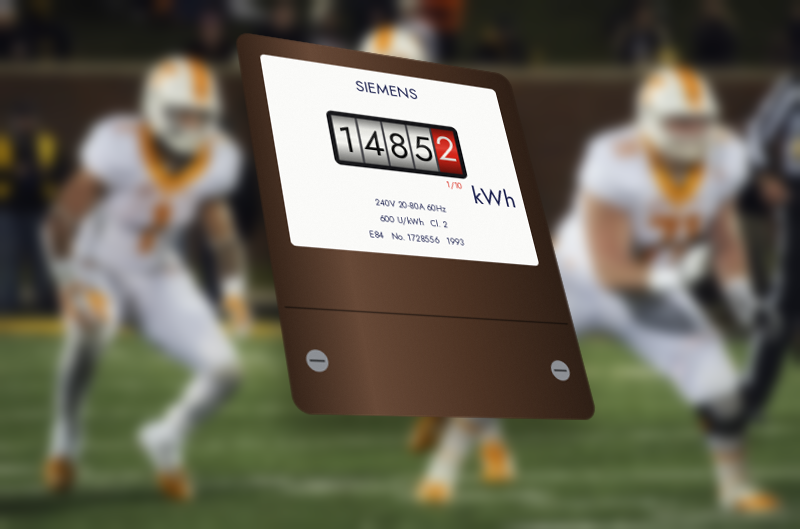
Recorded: kWh 1485.2
